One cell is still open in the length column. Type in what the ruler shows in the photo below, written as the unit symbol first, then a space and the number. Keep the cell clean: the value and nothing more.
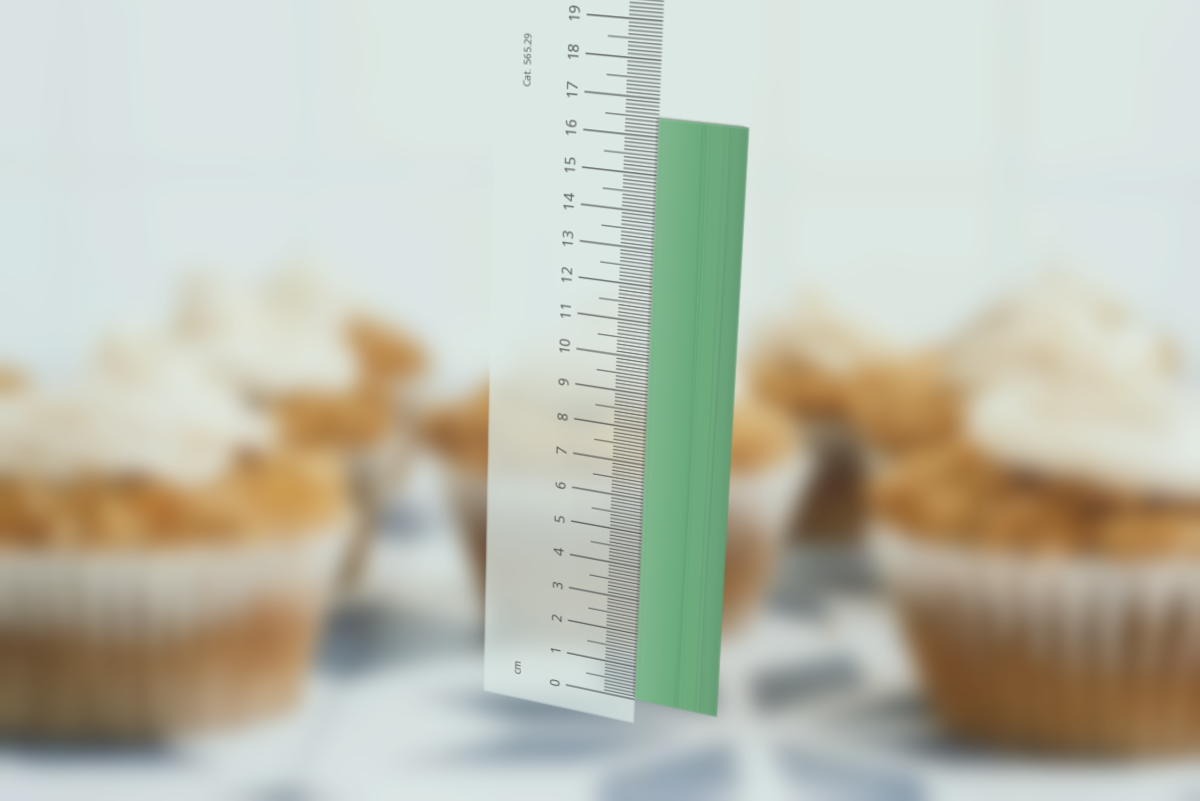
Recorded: cm 16.5
